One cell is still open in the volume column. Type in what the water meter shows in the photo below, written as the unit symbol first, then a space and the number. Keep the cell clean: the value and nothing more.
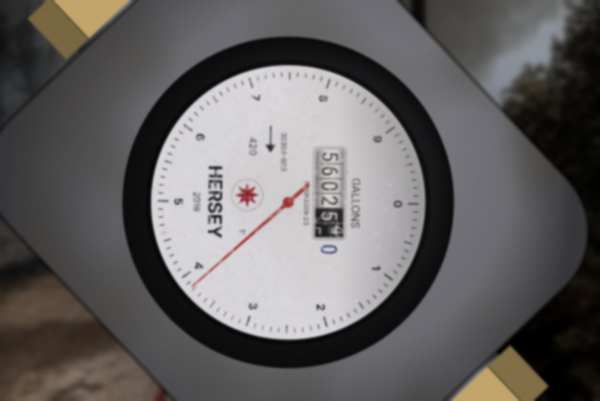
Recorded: gal 5602543.8
